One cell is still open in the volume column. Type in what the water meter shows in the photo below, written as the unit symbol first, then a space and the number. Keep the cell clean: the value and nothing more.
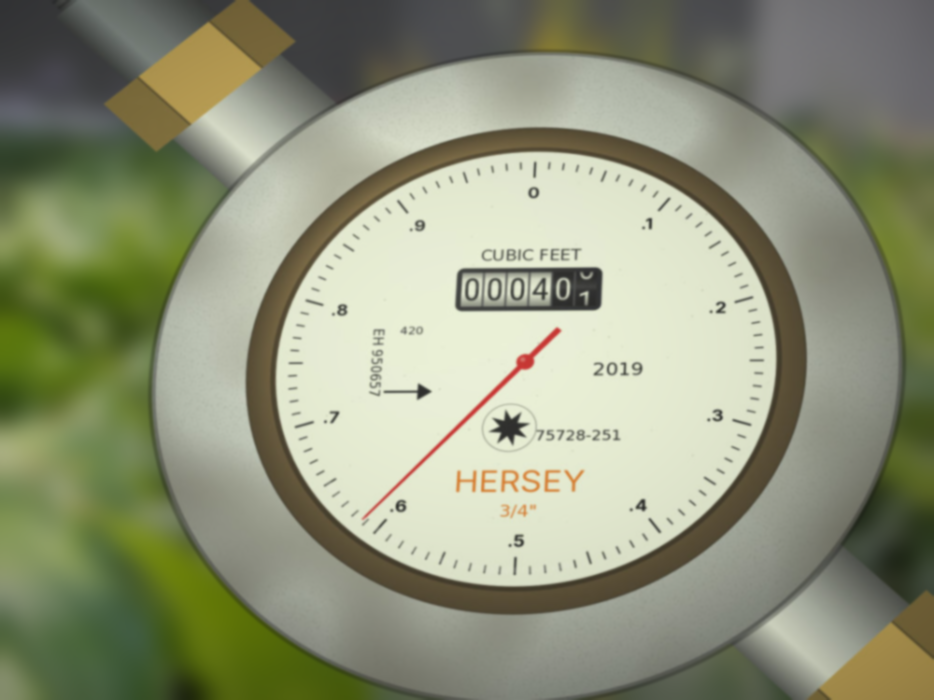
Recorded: ft³ 400.61
